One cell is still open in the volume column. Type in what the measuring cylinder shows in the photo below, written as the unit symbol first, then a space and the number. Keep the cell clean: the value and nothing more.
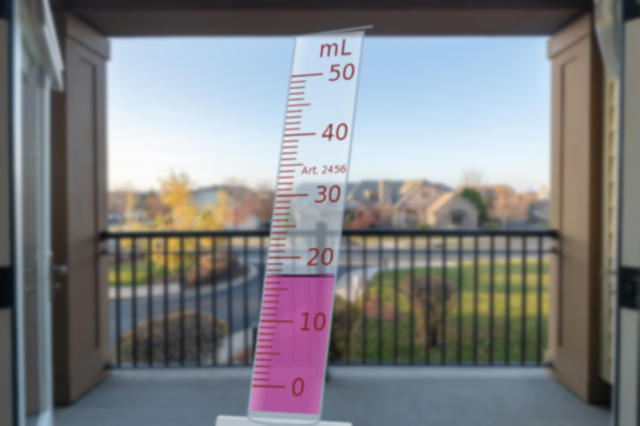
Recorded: mL 17
